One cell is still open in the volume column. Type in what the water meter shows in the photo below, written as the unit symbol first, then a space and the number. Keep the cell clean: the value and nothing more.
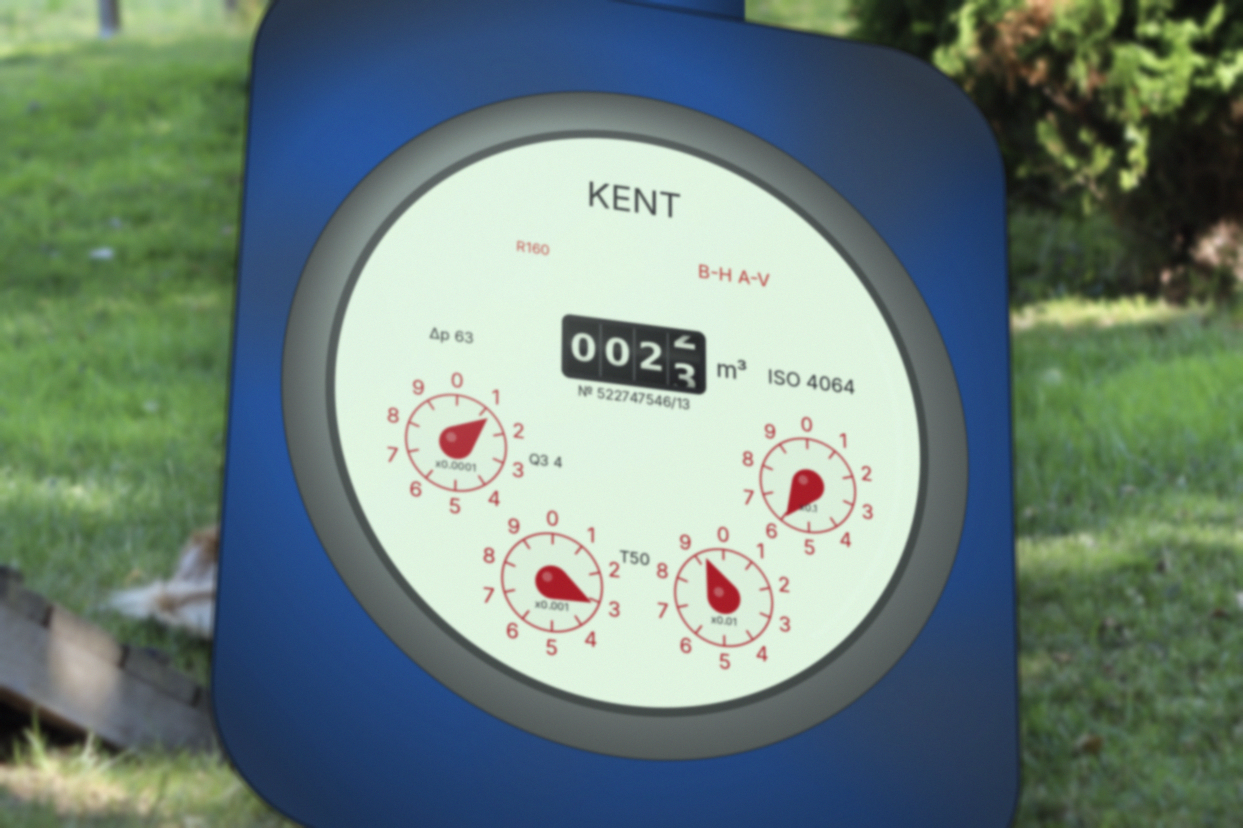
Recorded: m³ 22.5931
